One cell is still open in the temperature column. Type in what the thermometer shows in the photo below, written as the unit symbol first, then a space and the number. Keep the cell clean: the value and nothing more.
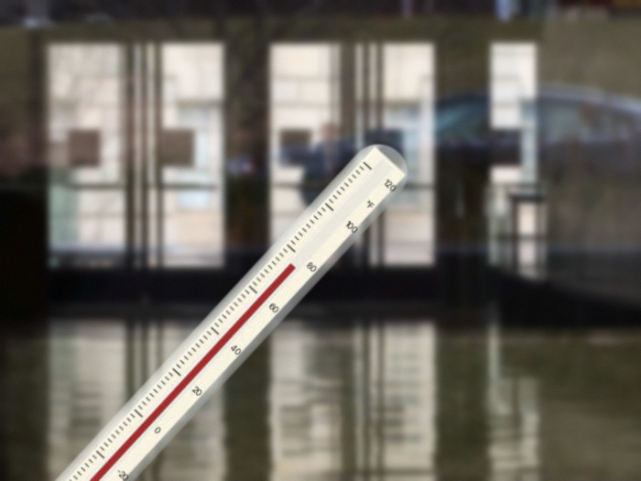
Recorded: °F 76
